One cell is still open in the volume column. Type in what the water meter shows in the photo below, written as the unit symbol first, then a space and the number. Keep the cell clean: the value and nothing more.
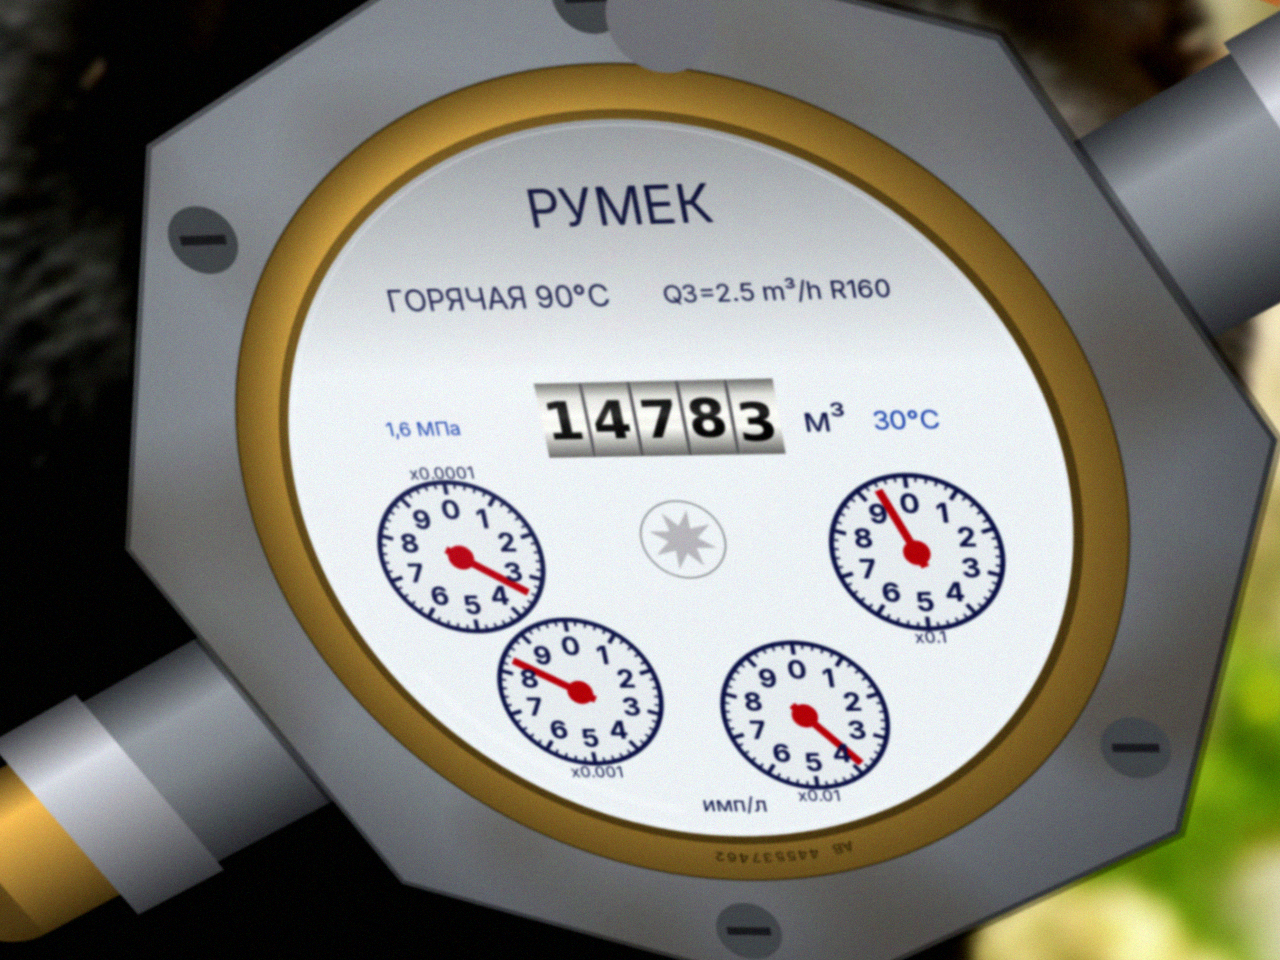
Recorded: m³ 14782.9383
